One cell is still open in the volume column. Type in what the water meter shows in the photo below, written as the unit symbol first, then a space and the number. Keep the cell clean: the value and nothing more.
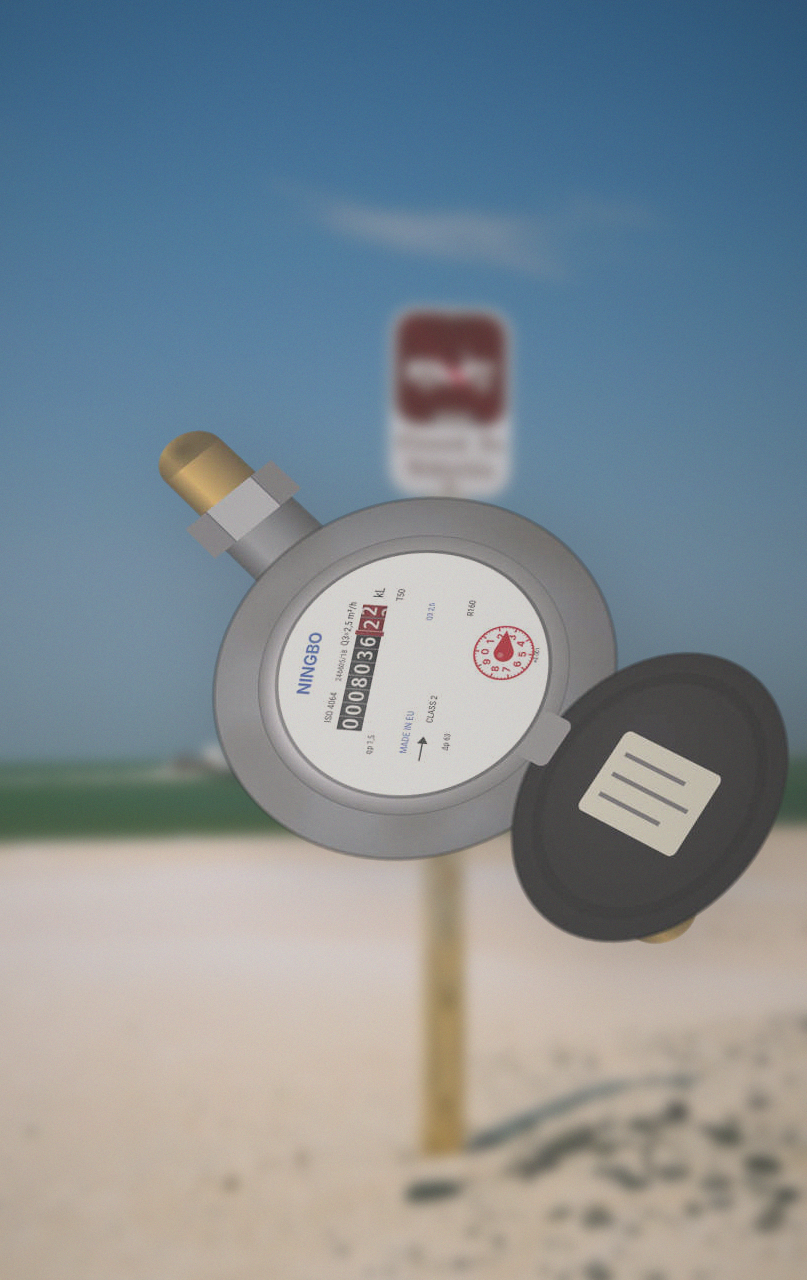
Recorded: kL 8036.222
